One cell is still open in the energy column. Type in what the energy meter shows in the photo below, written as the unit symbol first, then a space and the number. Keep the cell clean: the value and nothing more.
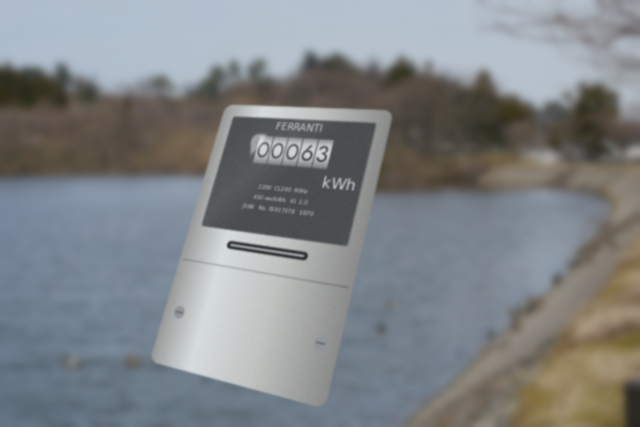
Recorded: kWh 63
